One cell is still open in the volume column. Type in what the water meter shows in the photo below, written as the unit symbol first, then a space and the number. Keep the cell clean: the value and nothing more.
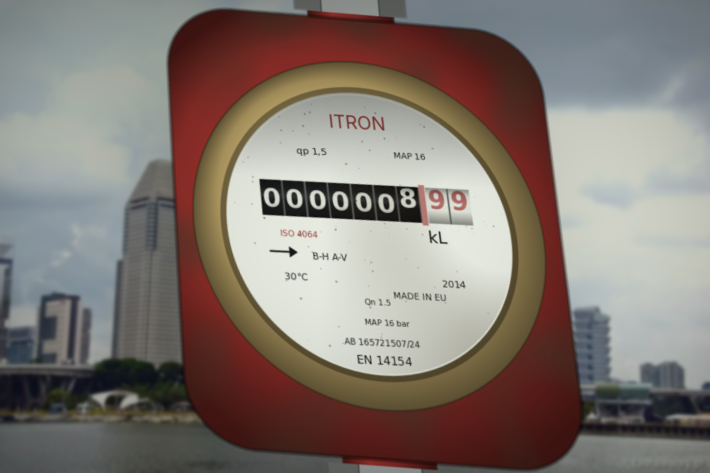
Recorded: kL 8.99
